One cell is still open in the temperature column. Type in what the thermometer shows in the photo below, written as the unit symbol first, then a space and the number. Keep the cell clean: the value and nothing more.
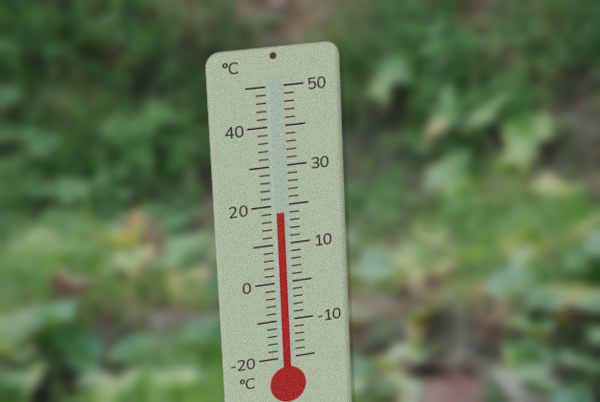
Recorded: °C 18
